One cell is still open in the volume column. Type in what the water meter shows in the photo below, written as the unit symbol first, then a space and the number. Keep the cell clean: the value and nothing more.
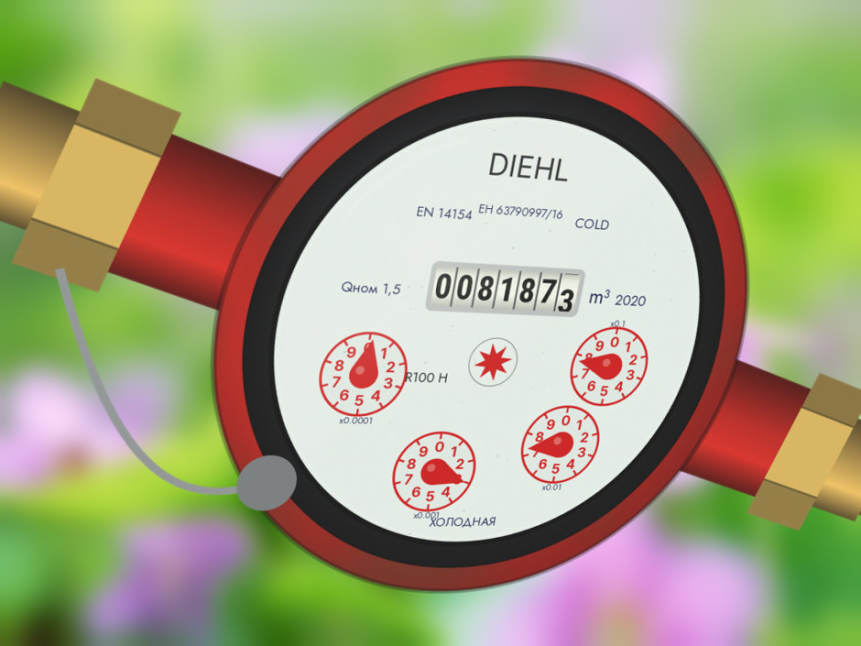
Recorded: m³ 81872.7730
